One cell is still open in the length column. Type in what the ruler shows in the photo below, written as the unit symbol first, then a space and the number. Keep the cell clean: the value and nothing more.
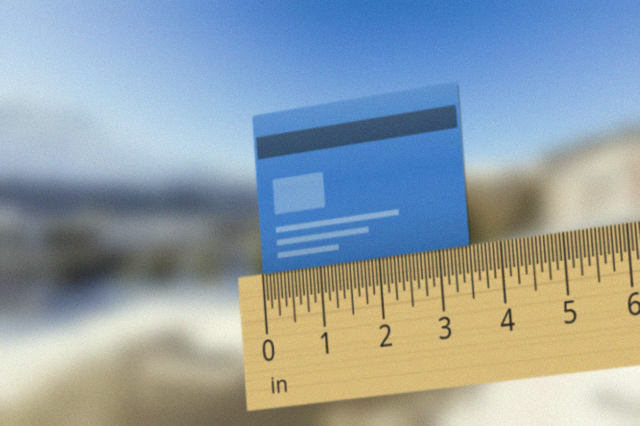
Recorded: in 3.5
